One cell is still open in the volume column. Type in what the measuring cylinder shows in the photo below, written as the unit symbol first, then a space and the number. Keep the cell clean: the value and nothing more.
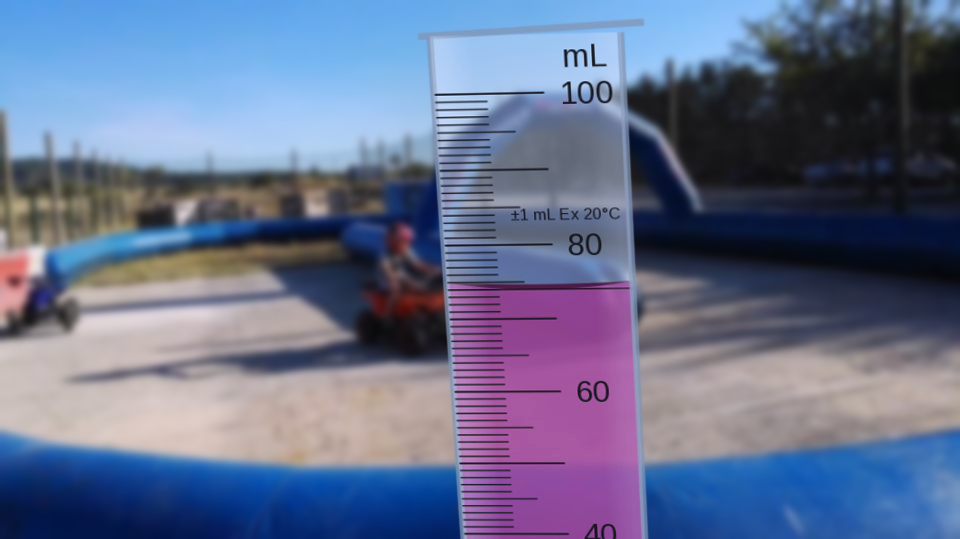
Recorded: mL 74
